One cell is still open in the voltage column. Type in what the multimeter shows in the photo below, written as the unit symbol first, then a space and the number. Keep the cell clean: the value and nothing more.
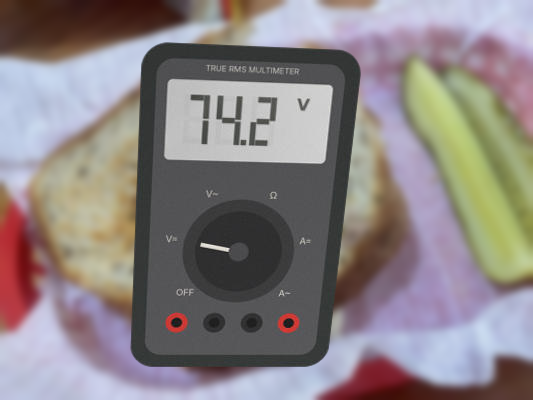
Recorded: V 74.2
